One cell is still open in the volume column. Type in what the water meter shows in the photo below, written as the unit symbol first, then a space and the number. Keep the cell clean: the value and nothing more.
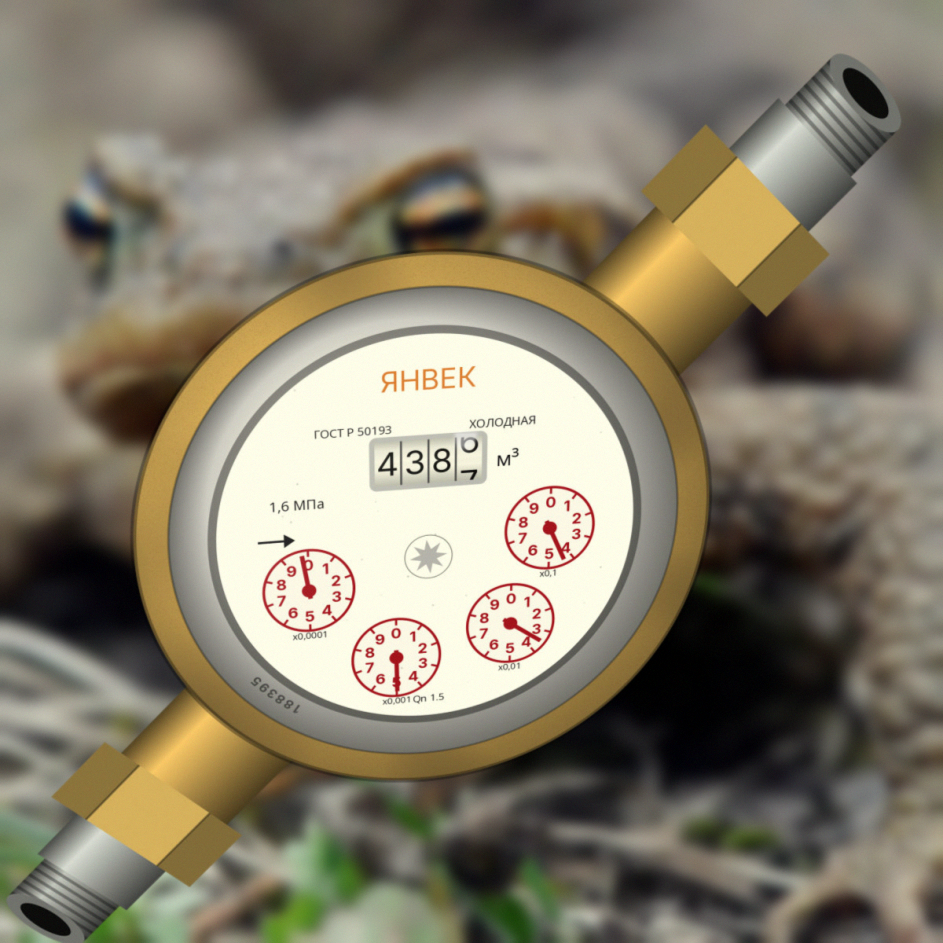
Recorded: m³ 4386.4349
